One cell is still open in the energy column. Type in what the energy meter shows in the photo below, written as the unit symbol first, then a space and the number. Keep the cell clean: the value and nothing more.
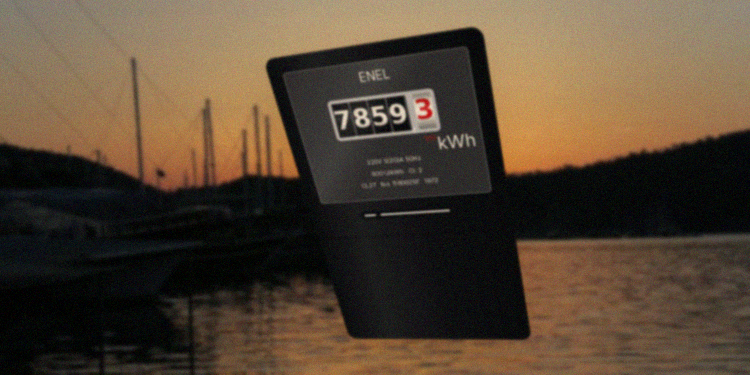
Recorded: kWh 7859.3
